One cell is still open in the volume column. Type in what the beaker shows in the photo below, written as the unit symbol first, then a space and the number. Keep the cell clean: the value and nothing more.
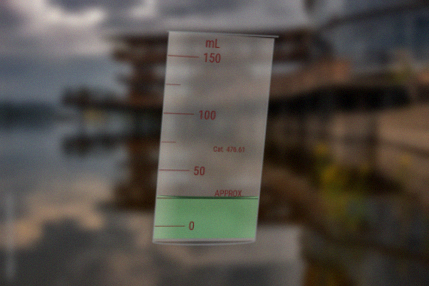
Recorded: mL 25
